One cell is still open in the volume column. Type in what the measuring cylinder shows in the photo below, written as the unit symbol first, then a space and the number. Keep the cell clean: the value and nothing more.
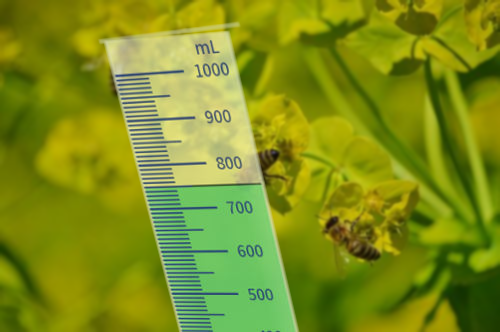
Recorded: mL 750
